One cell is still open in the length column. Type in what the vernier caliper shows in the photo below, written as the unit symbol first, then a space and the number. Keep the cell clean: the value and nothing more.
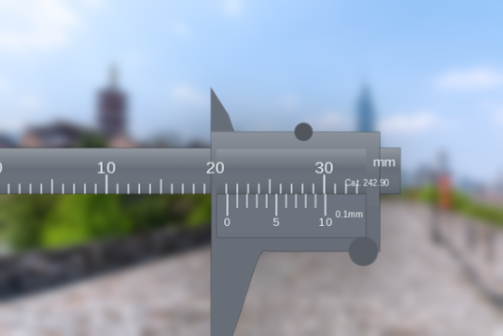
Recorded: mm 21.1
